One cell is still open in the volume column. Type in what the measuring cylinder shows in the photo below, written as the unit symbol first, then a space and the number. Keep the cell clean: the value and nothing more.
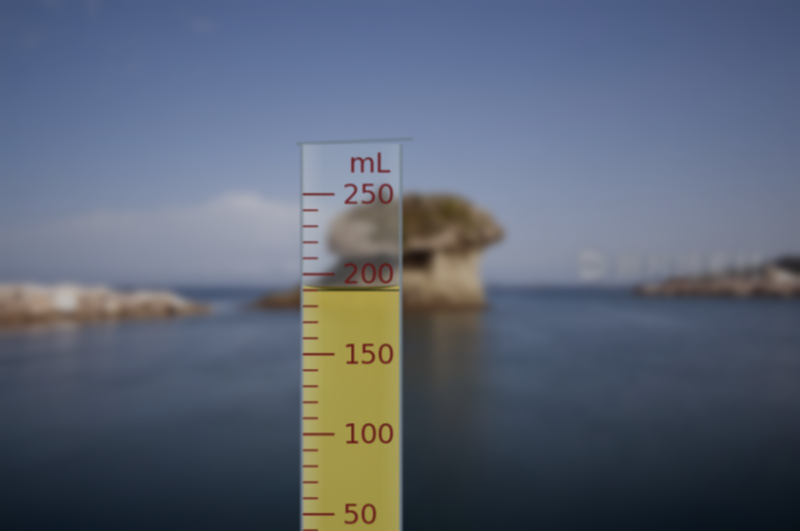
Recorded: mL 190
